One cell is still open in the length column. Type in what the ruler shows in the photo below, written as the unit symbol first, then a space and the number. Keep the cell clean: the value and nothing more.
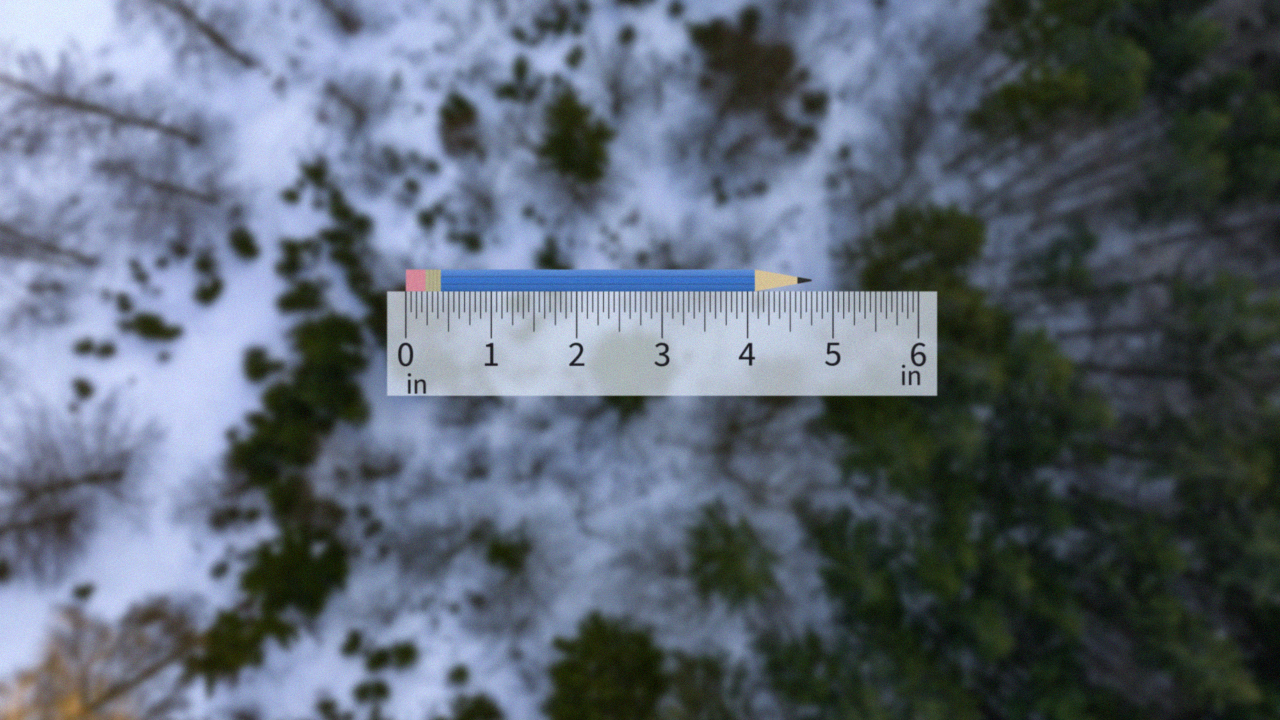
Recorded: in 4.75
